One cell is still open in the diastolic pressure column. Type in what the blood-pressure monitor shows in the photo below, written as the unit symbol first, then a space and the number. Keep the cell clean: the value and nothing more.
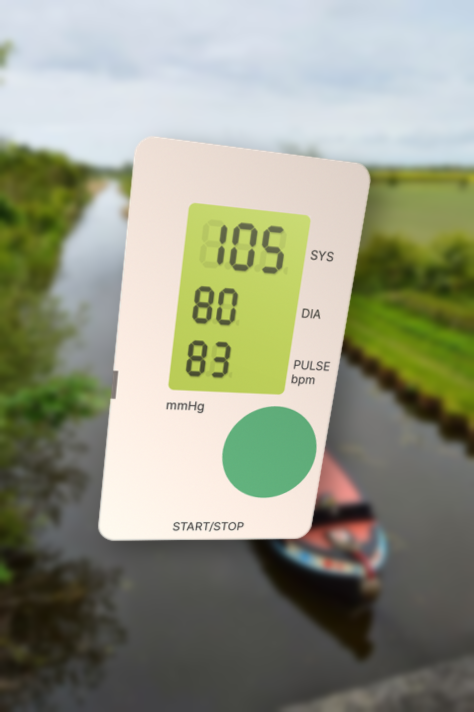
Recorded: mmHg 80
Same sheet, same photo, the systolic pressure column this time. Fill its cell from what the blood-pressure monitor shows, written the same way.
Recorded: mmHg 105
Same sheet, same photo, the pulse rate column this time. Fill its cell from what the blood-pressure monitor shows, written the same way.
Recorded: bpm 83
